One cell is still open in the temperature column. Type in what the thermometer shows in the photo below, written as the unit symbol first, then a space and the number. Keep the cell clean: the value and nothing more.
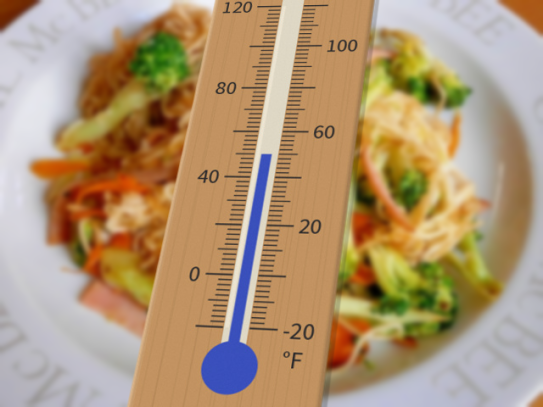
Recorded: °F 50
